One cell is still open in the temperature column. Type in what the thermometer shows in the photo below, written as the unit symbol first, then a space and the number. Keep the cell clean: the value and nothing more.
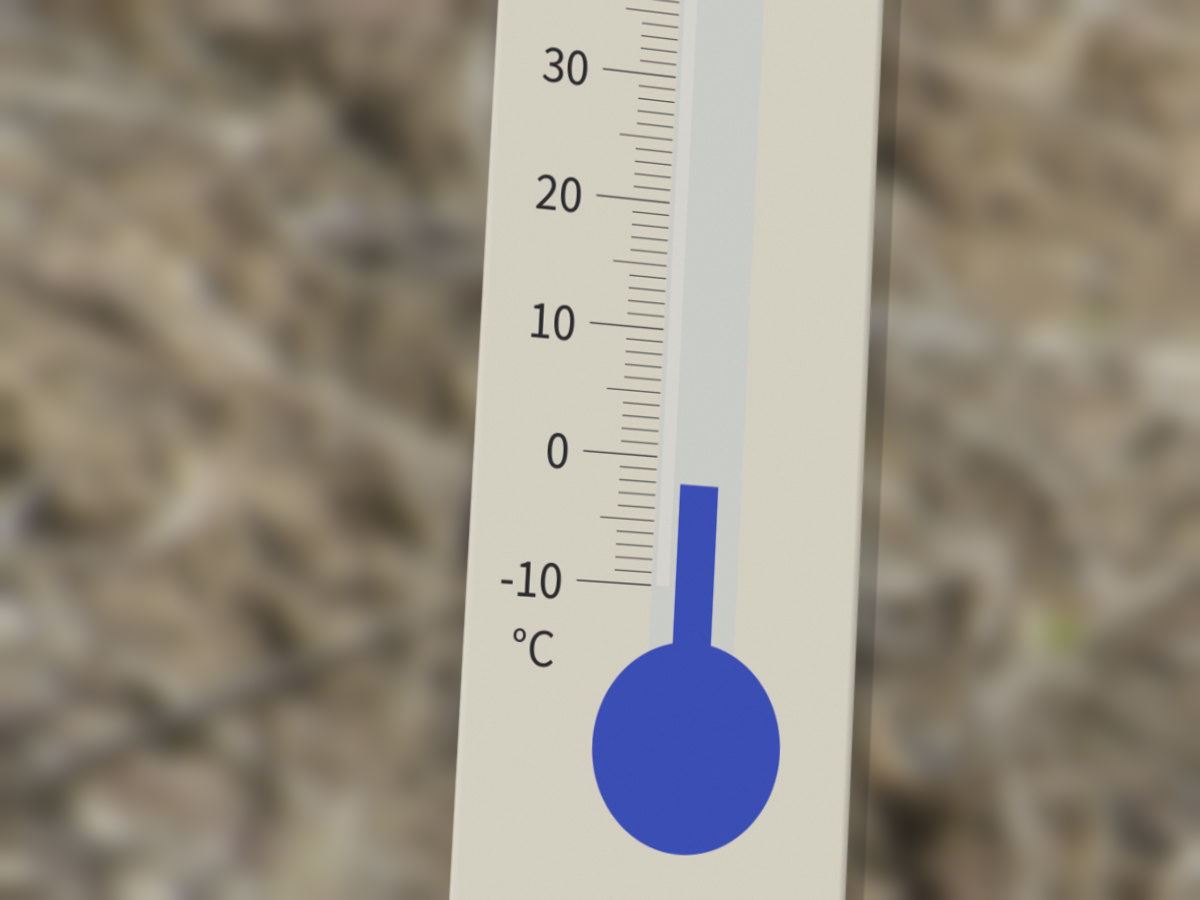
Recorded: °C -2
